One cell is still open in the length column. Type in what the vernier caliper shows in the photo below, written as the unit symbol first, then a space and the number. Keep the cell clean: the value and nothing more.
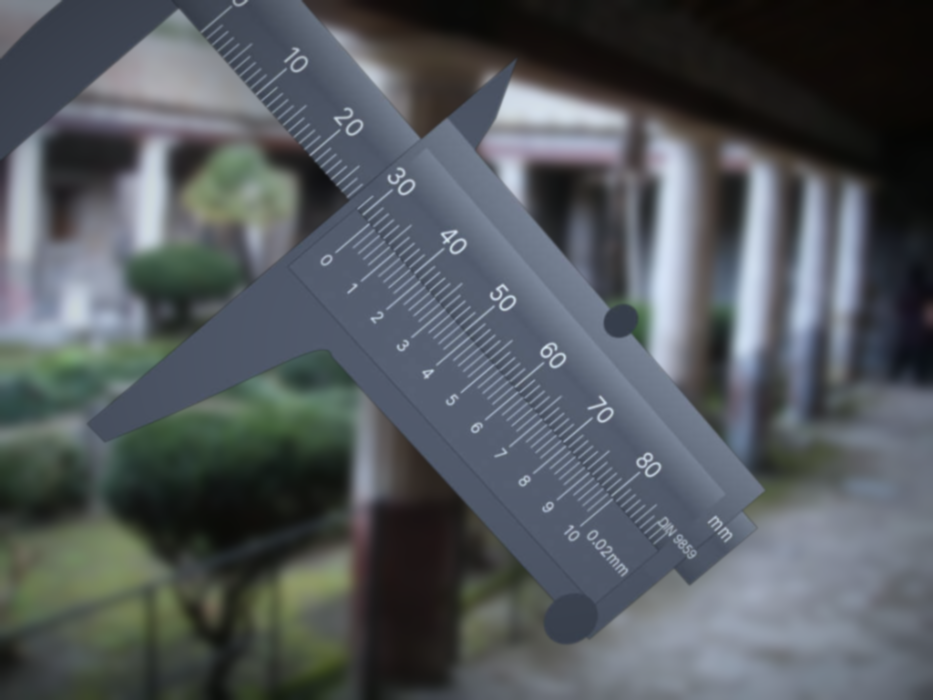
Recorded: mm 31.4
